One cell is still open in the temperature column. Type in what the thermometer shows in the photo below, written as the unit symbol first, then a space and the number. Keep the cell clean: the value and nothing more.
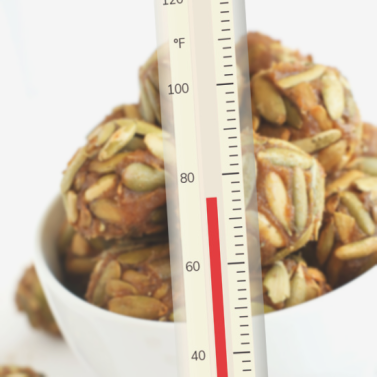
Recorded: °F 75
